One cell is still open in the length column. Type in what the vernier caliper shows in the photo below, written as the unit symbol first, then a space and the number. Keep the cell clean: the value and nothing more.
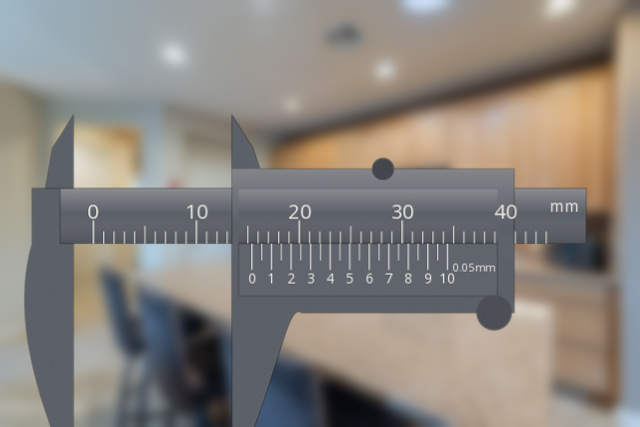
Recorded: mm 15.4
